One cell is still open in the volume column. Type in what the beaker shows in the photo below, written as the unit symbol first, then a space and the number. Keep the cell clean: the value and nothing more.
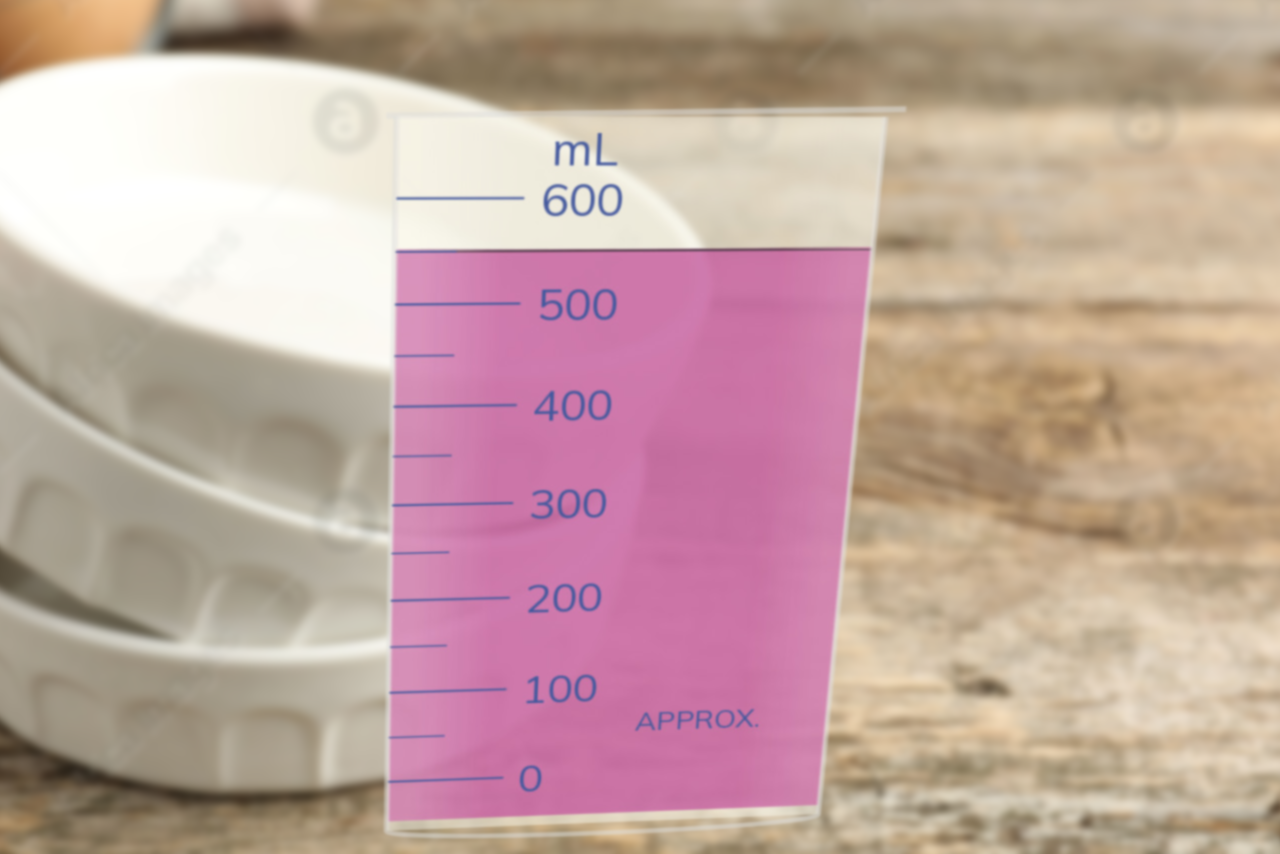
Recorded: mL 550
